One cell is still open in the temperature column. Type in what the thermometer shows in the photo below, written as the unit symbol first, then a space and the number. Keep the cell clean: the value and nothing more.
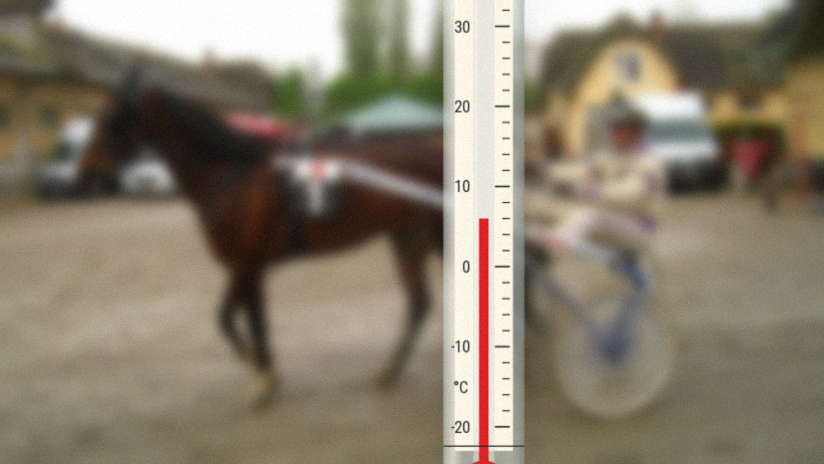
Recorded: °C 6
